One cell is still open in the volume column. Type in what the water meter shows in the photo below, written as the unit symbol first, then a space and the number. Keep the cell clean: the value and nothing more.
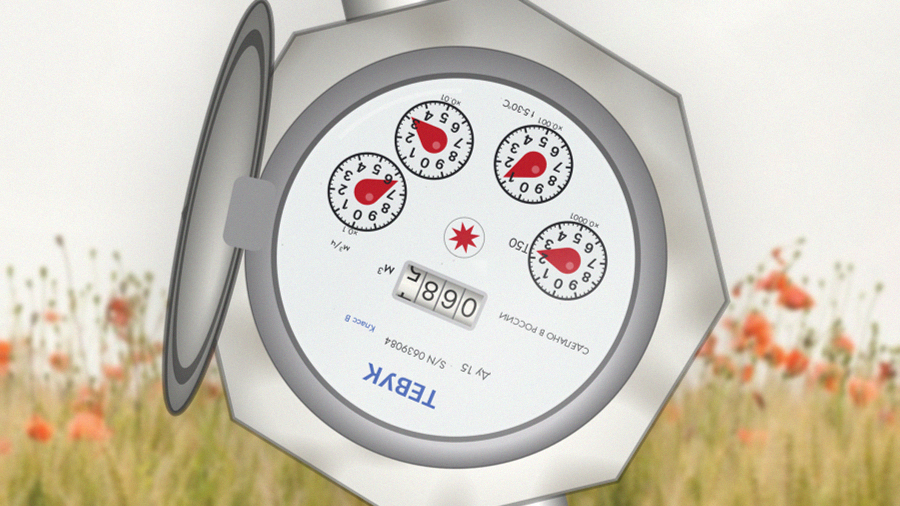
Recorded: m³ 684.6312
